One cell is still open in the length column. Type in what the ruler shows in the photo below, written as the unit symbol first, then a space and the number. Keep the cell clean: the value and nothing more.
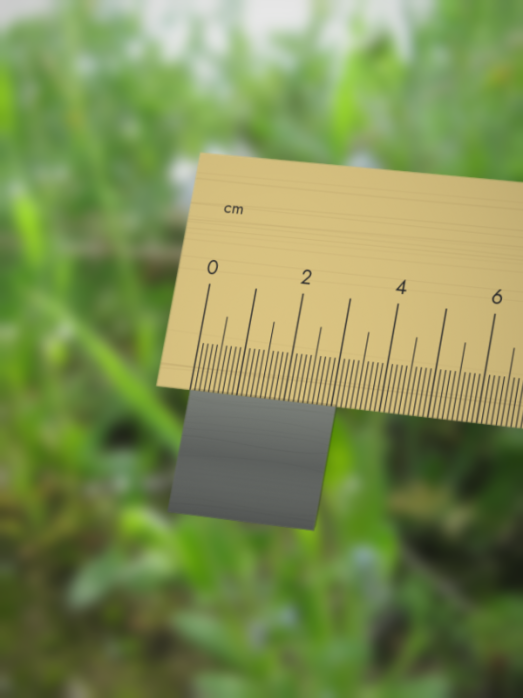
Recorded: cm 3.1
